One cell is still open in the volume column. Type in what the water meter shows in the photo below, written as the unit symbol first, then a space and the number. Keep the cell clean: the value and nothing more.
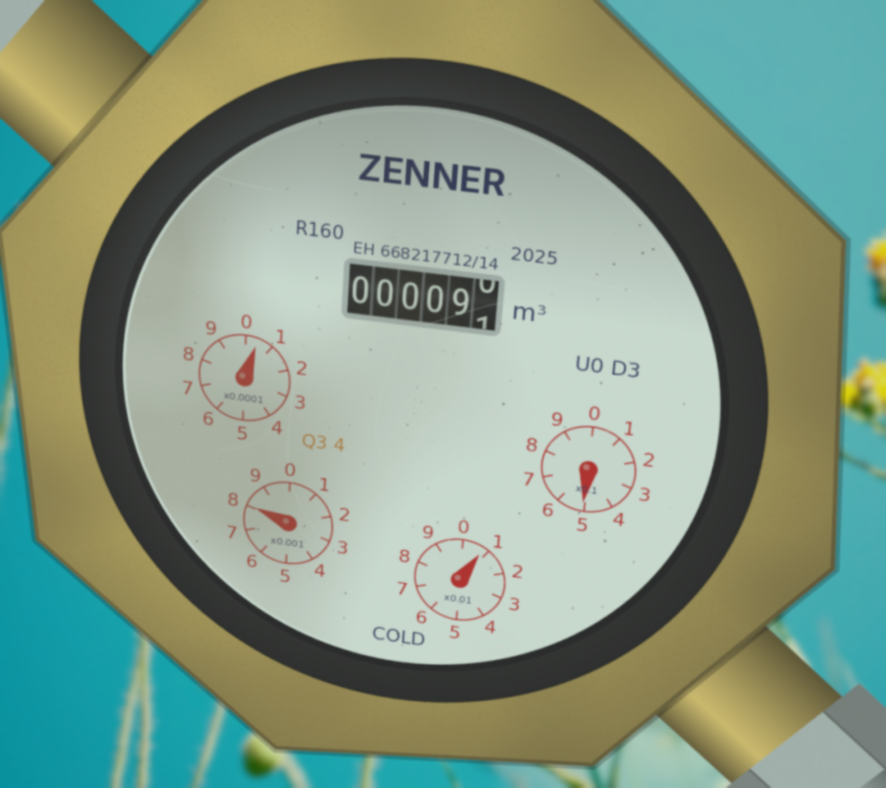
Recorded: m³ 90.5080
